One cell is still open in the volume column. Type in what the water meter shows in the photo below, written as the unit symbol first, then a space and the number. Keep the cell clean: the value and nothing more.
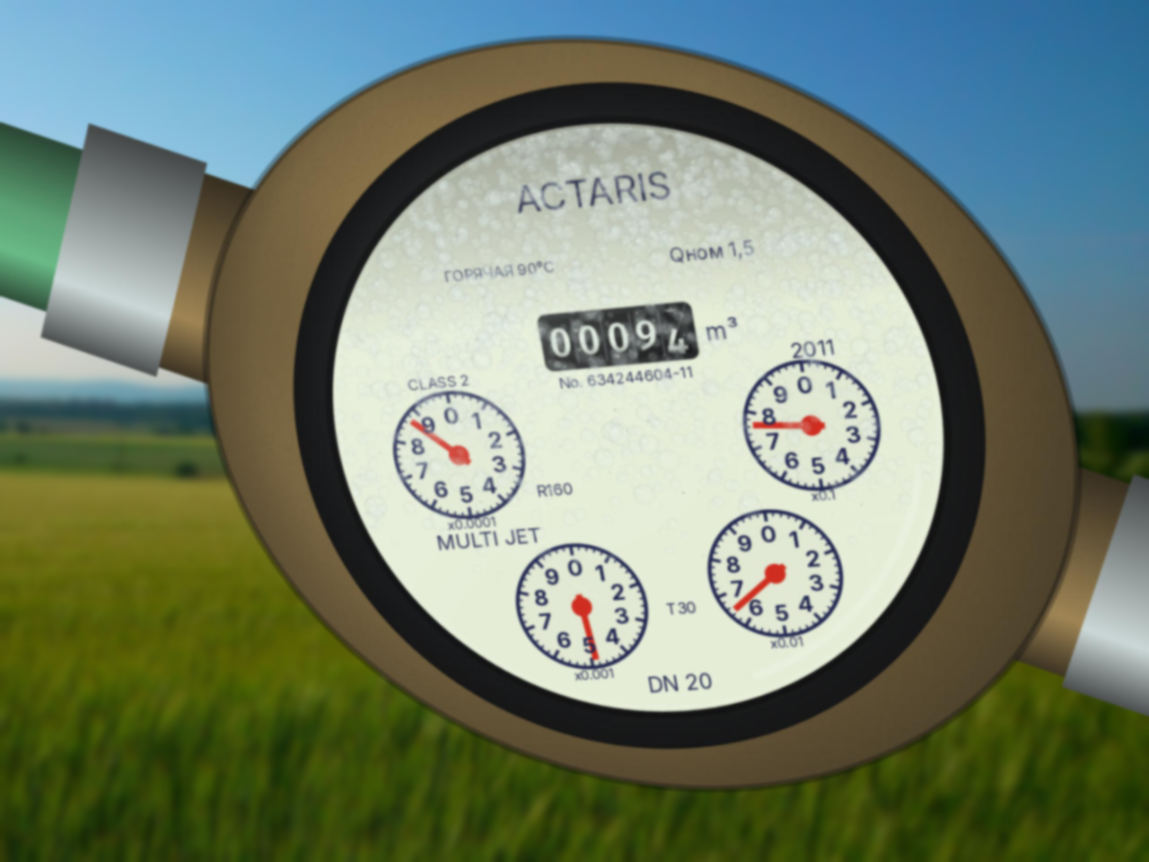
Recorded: m³ 93.7648
